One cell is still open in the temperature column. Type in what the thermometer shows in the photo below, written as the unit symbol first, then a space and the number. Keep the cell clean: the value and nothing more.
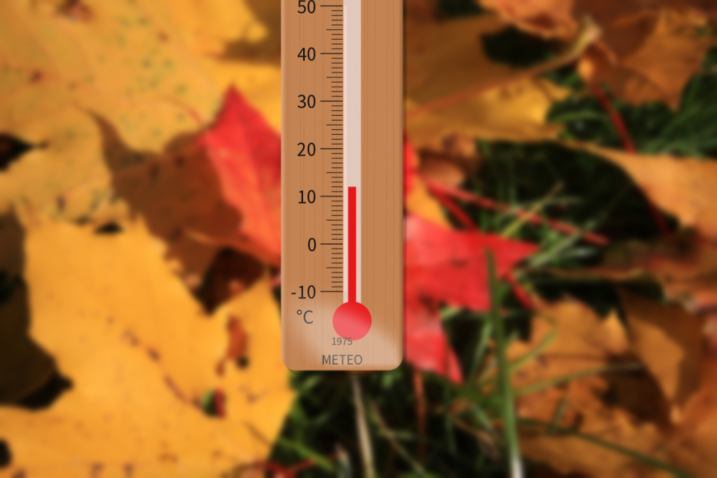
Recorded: °C 12
